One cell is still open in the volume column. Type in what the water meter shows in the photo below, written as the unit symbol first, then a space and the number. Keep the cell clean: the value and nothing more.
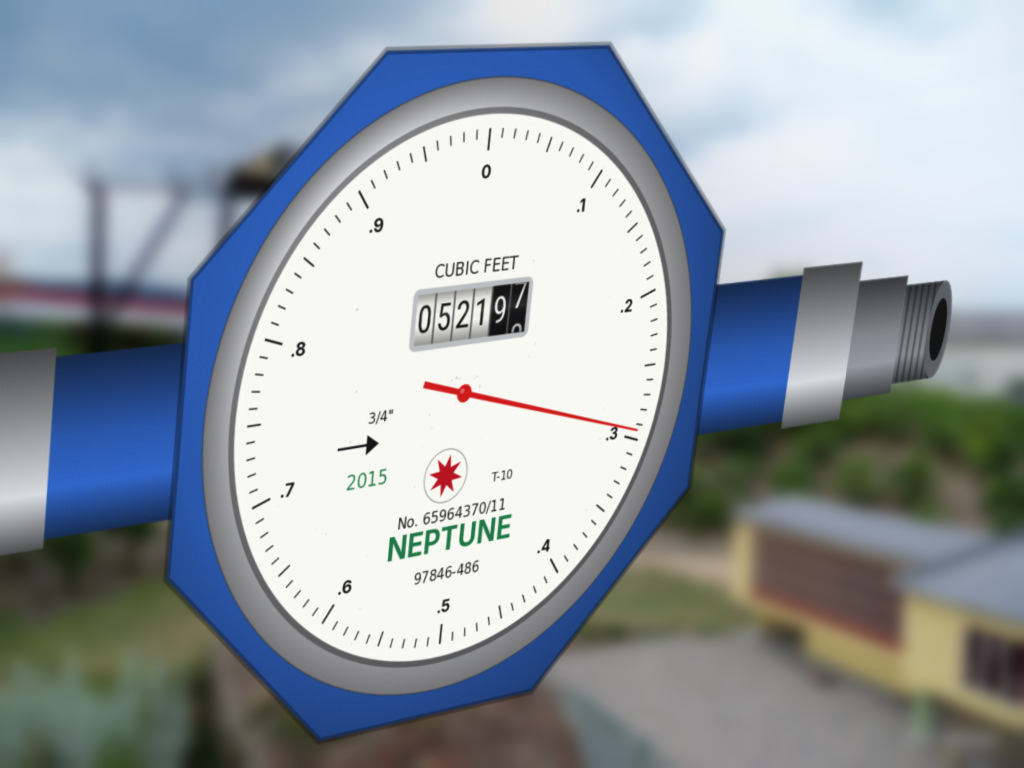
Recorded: ft³ 52197.29
